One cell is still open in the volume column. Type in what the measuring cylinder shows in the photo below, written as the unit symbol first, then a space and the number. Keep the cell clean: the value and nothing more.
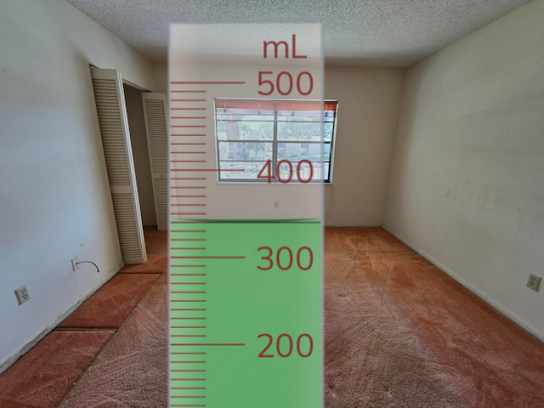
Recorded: mL 340
